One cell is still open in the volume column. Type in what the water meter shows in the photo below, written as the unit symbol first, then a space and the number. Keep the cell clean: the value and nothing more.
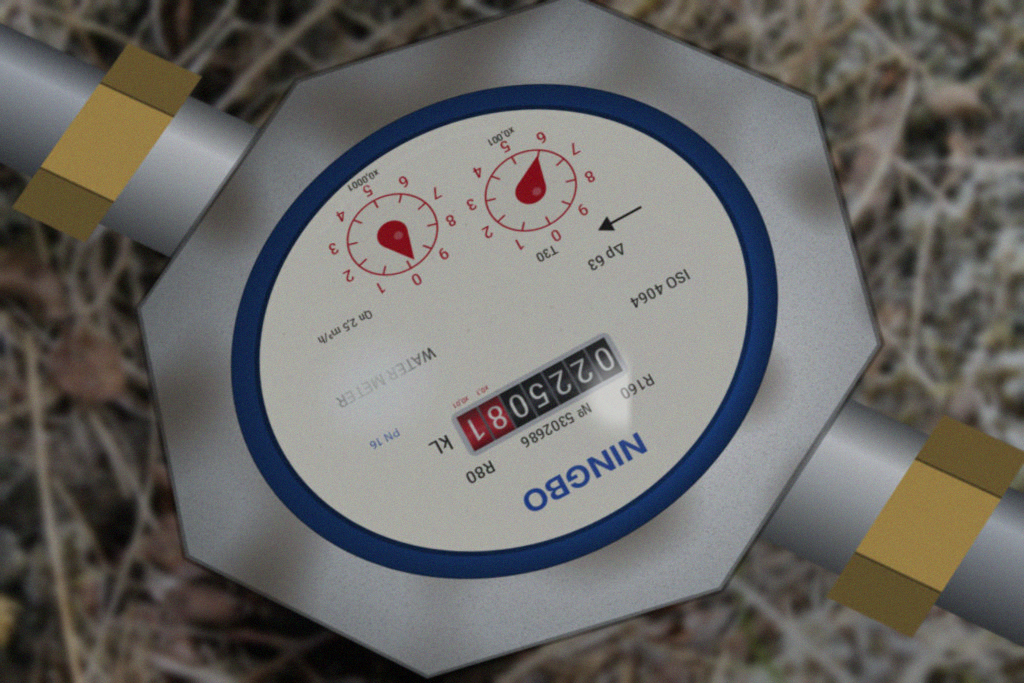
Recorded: kL 2250.8159
